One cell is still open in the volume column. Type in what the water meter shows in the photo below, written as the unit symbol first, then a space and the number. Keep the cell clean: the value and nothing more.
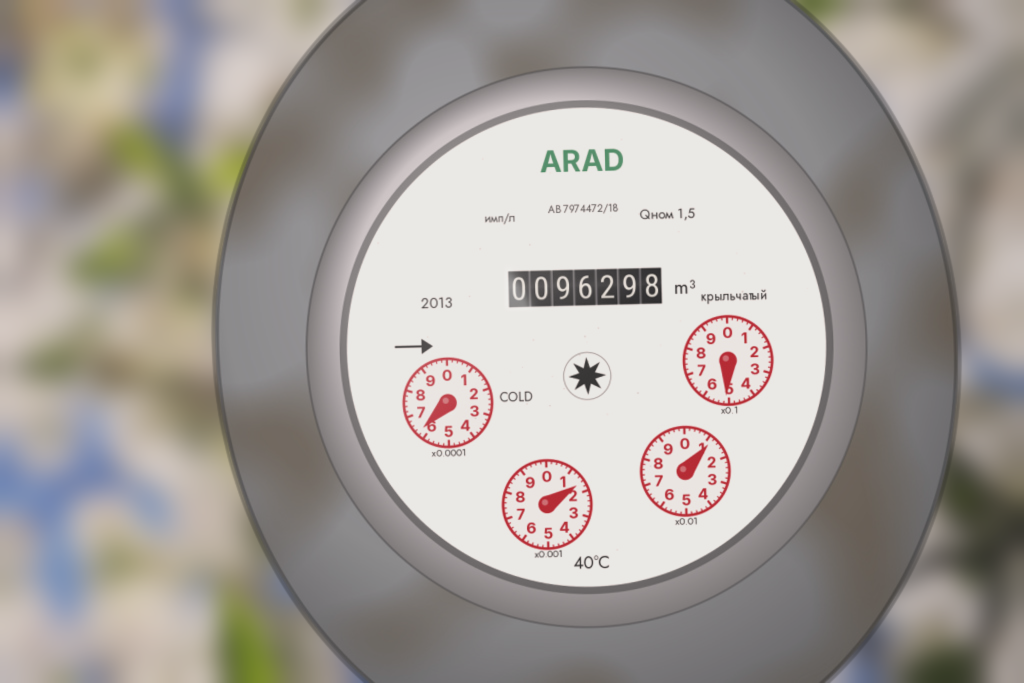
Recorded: m³ 96298.5116
